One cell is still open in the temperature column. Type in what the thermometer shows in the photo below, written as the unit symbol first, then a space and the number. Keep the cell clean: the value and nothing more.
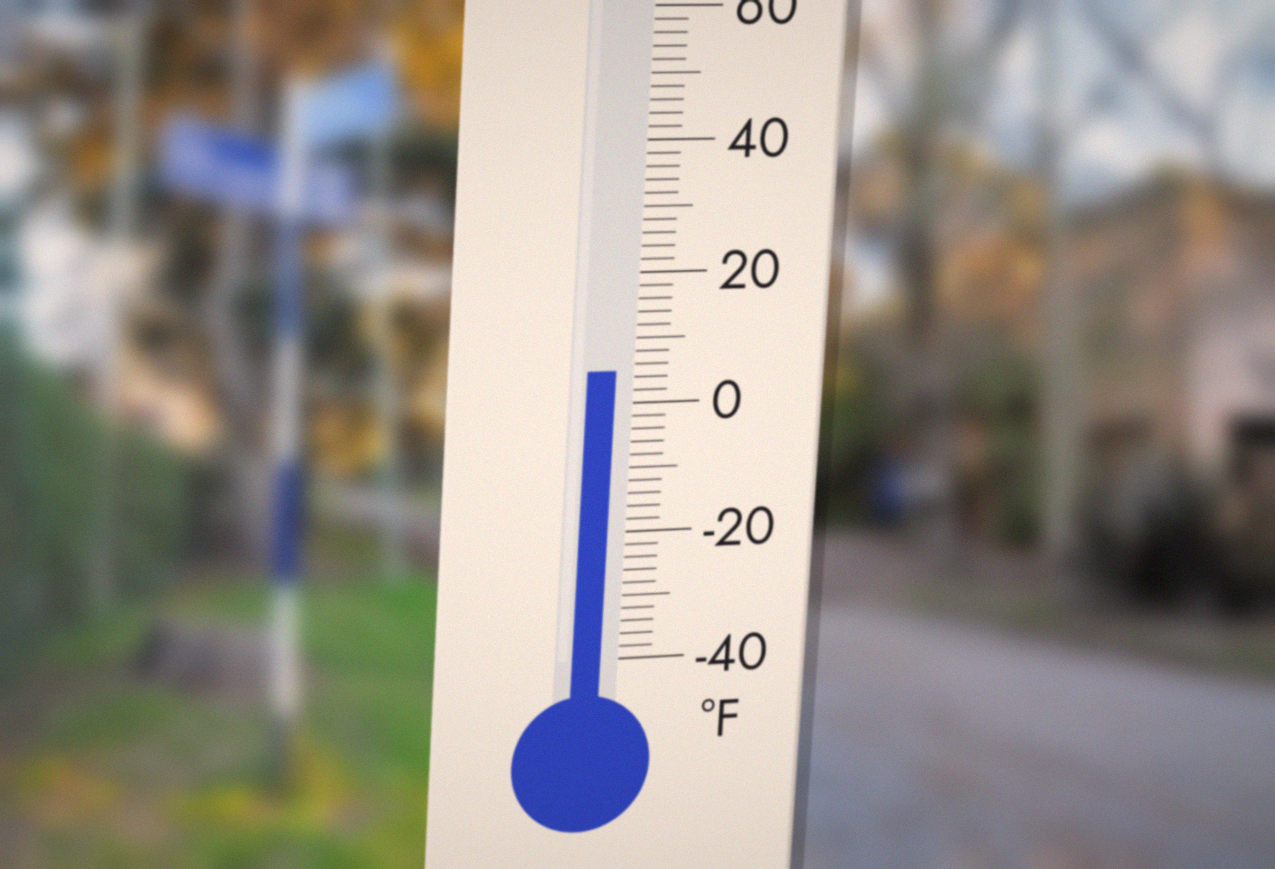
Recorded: °F 5
